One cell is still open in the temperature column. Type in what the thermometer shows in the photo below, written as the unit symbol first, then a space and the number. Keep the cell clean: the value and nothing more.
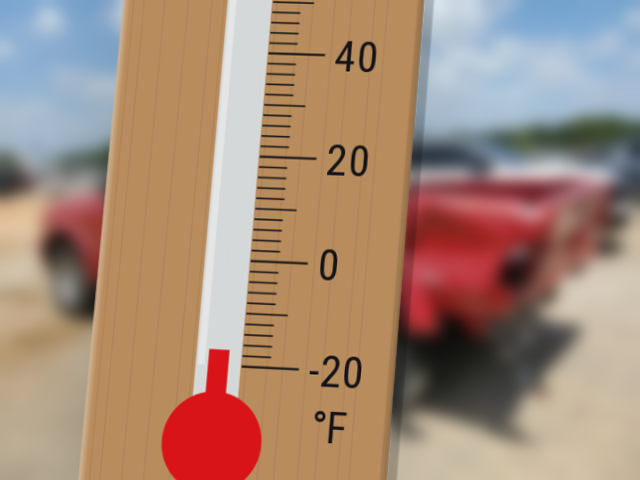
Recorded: °F -17
